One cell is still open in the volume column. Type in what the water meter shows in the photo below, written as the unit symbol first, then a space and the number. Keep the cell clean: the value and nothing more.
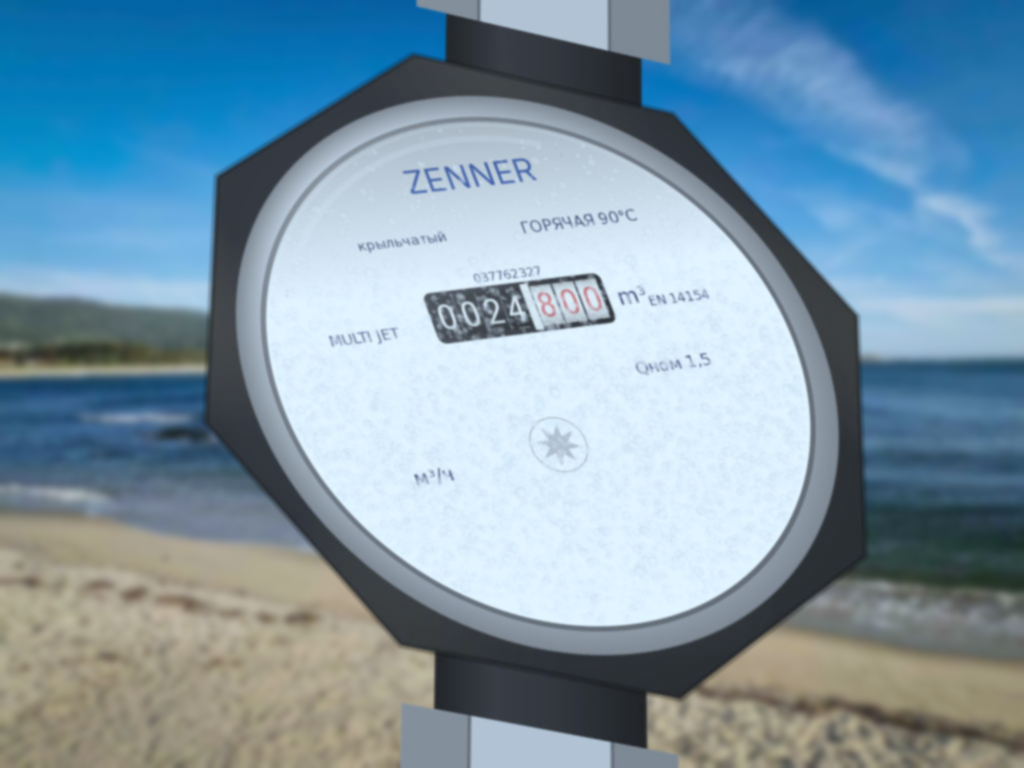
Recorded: m³ 24.800
